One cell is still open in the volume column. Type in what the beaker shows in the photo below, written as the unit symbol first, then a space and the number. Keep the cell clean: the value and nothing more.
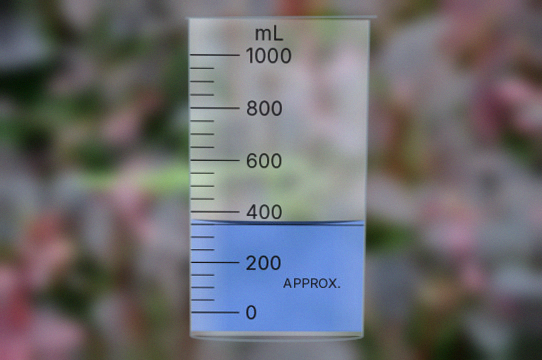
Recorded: mL 350
